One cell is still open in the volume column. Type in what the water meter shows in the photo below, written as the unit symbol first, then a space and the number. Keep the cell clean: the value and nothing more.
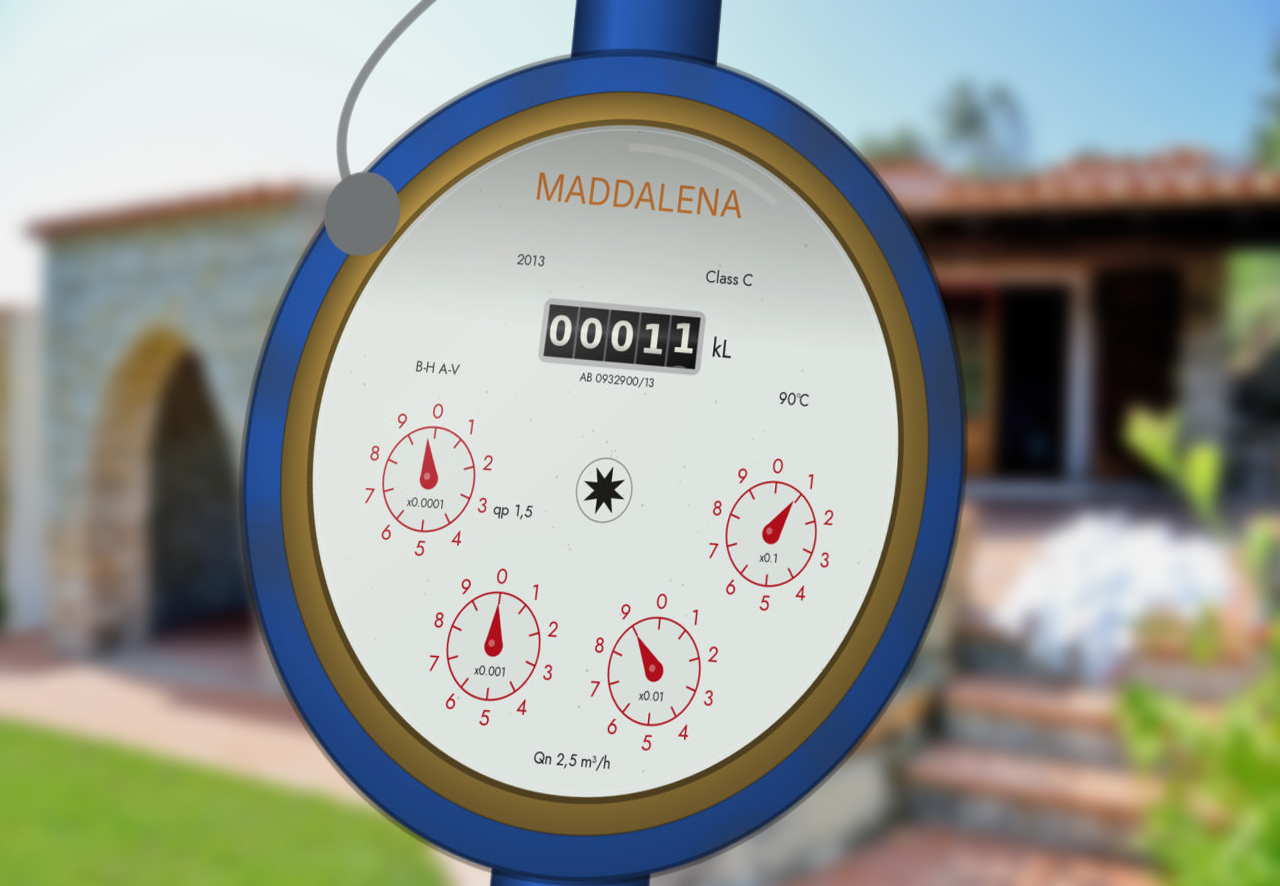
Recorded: kL 11.0899
